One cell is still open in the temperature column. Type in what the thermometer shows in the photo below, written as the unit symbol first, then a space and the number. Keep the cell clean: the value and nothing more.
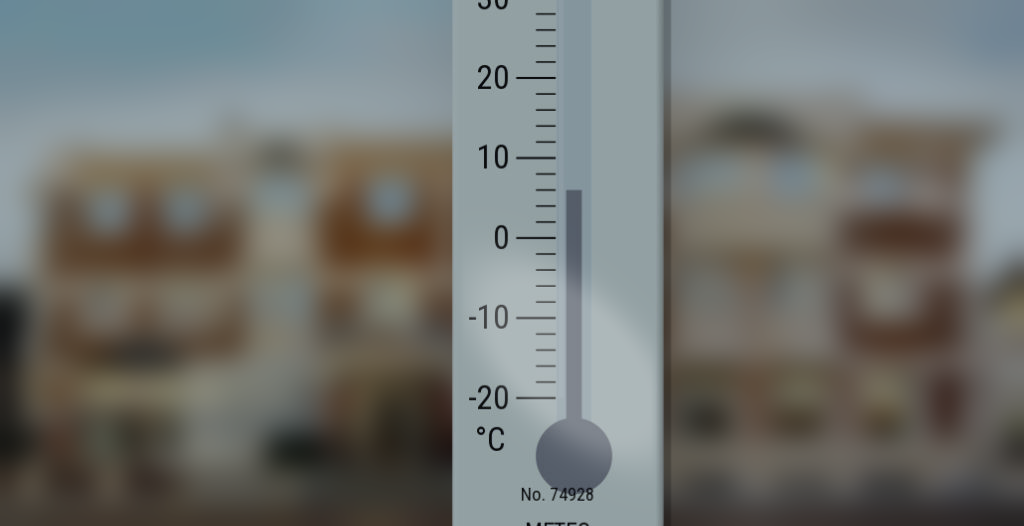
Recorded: °C 6
